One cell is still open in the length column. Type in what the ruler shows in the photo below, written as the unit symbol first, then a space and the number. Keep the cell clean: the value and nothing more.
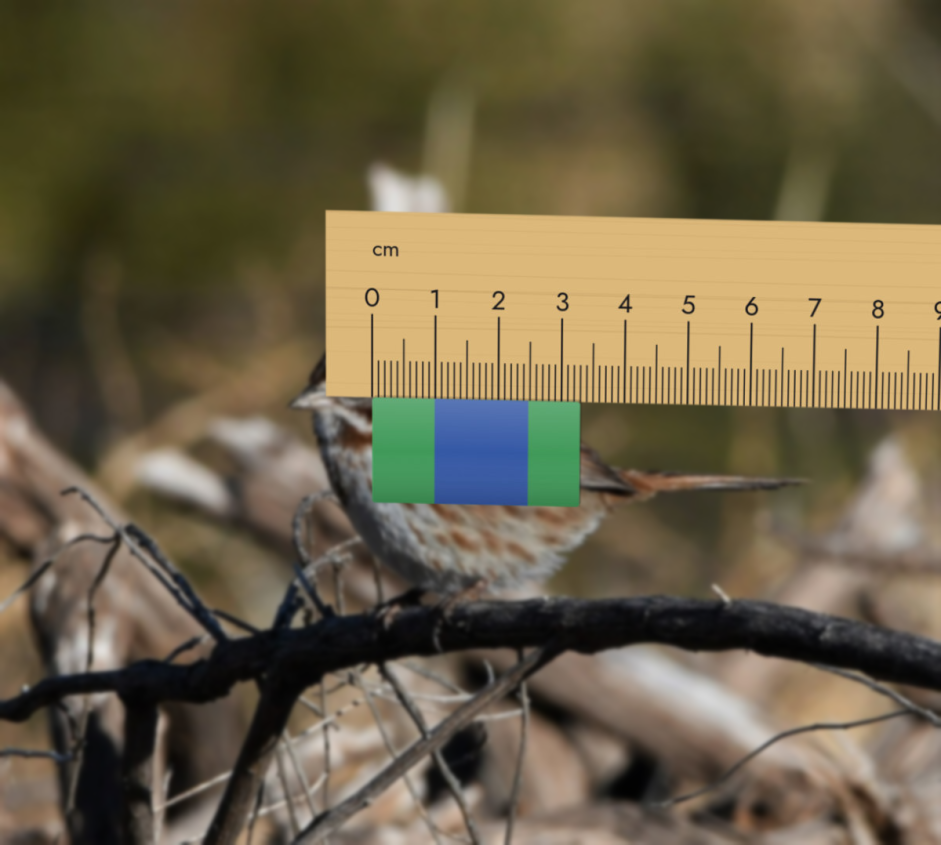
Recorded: cm 3.3
